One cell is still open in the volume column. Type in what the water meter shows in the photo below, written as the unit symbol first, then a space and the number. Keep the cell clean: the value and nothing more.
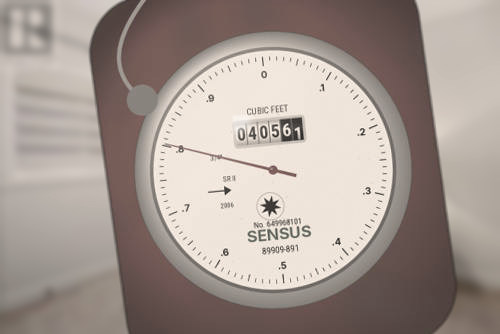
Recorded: ft³ 40560.80
